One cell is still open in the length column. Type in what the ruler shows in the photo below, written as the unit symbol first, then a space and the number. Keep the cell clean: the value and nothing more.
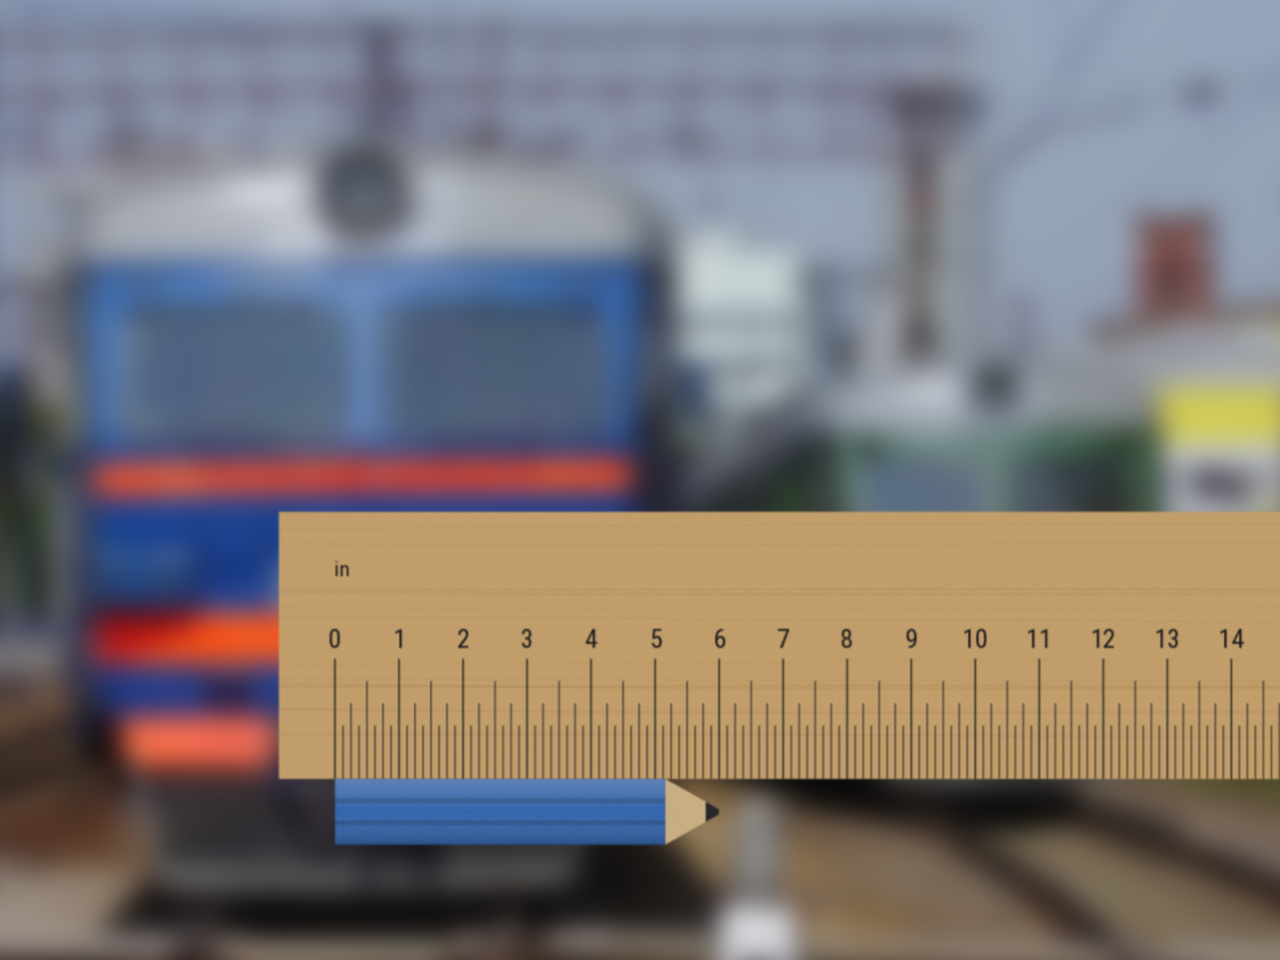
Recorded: in 6
